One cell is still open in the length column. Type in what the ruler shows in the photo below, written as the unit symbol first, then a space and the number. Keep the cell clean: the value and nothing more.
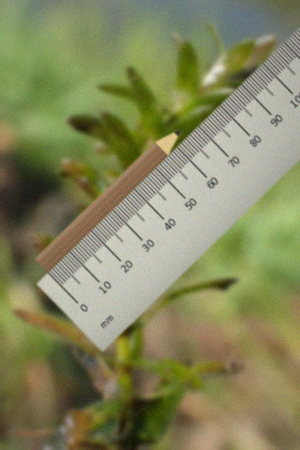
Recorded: mm 65
